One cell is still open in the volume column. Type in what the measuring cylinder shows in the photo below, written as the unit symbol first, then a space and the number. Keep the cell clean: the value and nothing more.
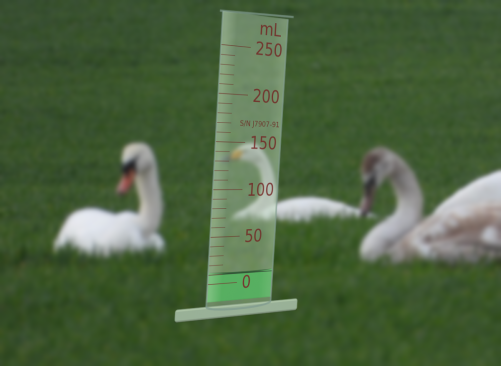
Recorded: mL 10
